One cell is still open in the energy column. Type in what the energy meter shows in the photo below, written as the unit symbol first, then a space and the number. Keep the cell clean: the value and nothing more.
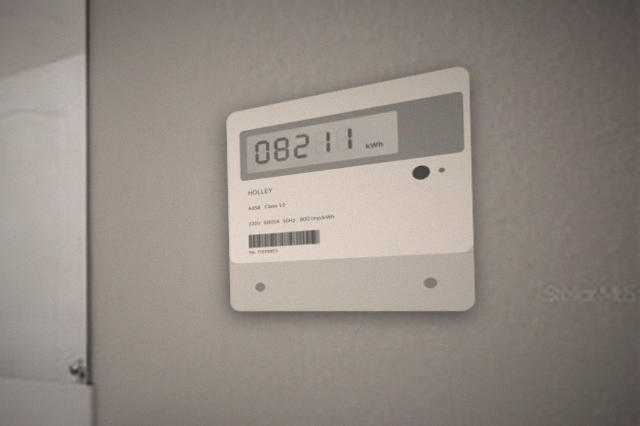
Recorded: kWh 8211
